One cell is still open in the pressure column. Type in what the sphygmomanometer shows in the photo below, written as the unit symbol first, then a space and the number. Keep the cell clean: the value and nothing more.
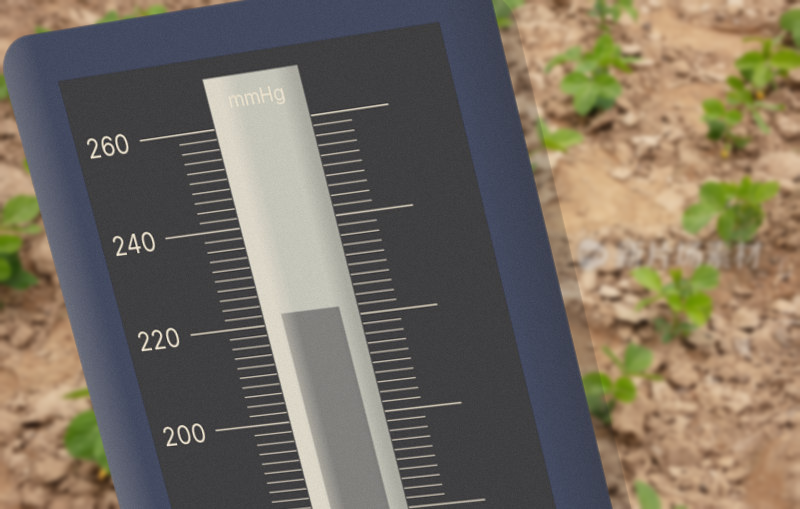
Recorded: mmHg 222
